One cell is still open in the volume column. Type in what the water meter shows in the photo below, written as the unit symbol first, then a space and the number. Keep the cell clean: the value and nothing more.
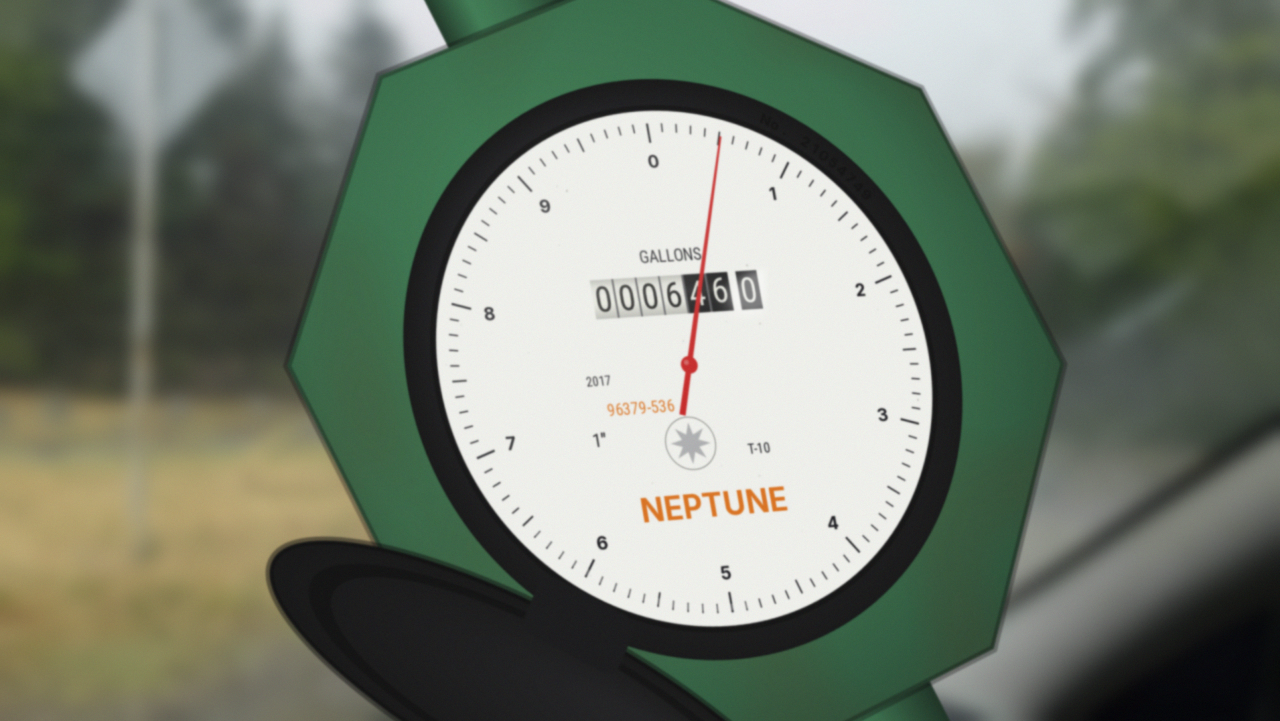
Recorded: gal 6460.5
